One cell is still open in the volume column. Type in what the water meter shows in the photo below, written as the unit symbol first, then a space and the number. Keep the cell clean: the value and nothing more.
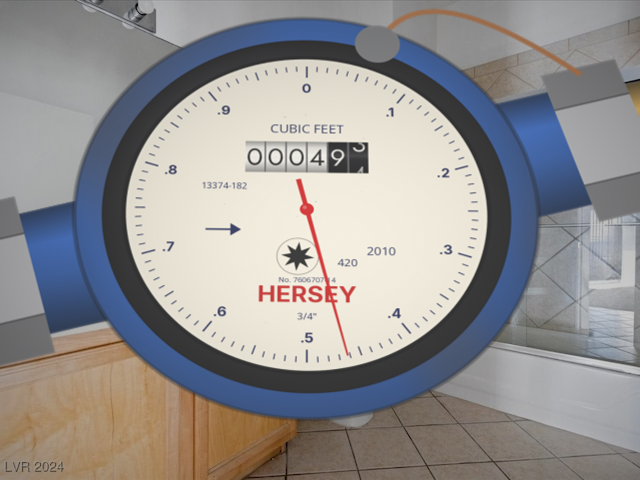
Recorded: ft³ 493.46
